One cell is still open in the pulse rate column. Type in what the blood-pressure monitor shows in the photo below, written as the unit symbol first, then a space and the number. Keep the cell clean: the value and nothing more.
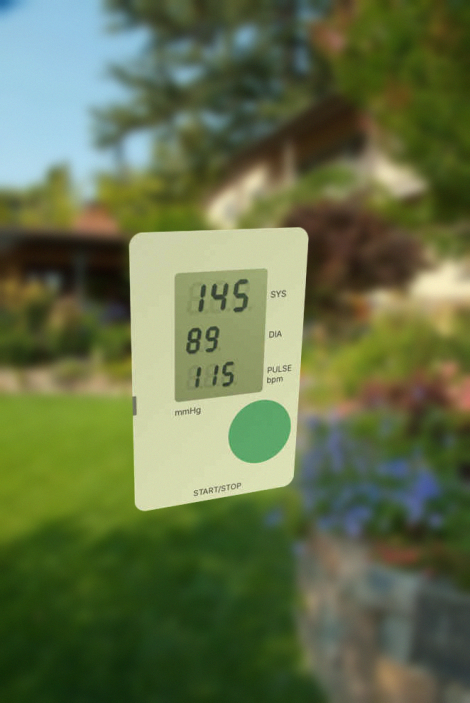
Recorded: bpm 115
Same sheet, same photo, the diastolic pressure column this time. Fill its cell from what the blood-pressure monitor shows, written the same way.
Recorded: mmHg 89
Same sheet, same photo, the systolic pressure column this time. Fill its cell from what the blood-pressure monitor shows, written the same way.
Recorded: mmHg 145
